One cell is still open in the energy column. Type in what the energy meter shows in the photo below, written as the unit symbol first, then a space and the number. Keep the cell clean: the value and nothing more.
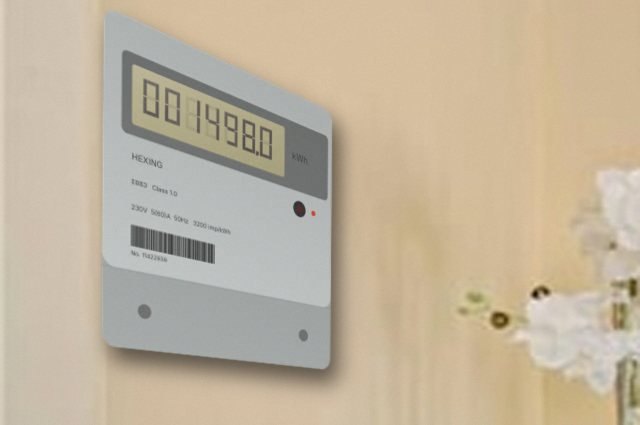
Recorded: kWh 1498.0
